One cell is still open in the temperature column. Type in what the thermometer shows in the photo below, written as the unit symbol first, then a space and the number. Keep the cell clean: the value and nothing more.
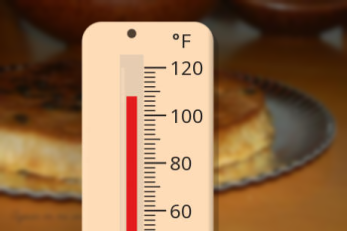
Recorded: °F 108
